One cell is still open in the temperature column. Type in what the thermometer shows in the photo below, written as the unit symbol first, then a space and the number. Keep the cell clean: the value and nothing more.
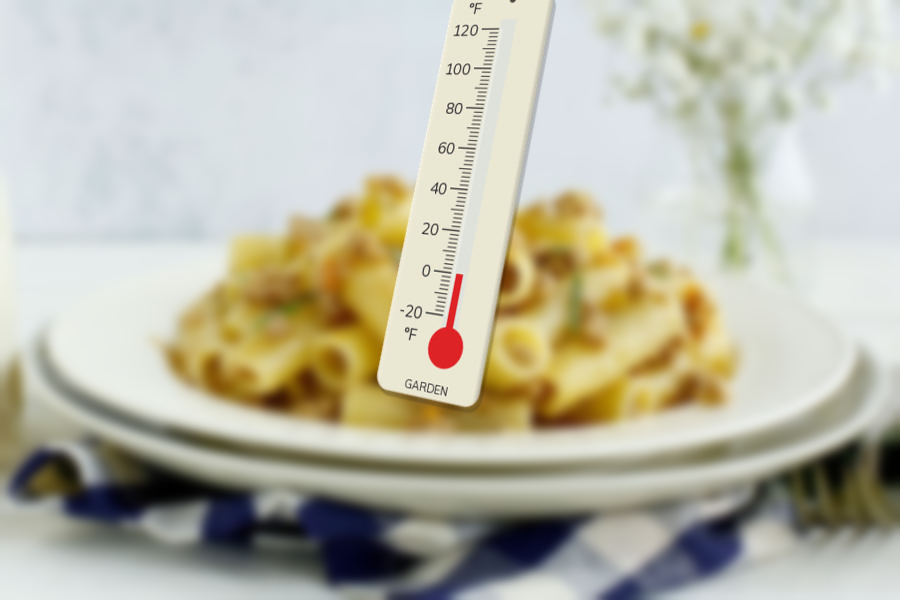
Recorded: °F 0
